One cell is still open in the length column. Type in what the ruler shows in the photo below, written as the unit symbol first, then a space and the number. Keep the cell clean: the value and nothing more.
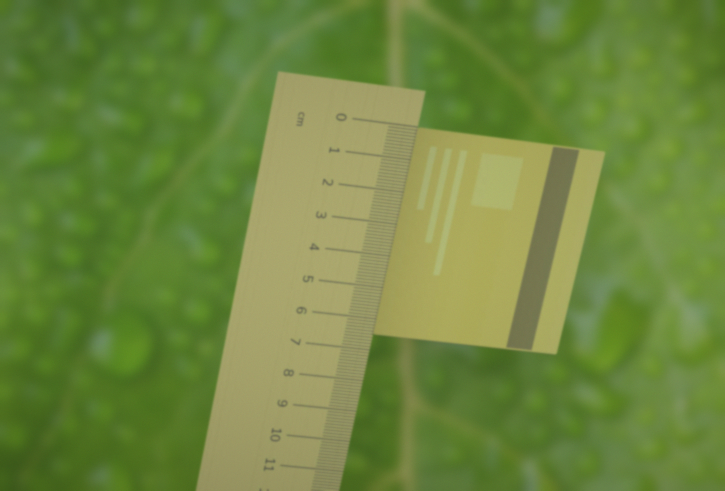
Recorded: cm 6.5
